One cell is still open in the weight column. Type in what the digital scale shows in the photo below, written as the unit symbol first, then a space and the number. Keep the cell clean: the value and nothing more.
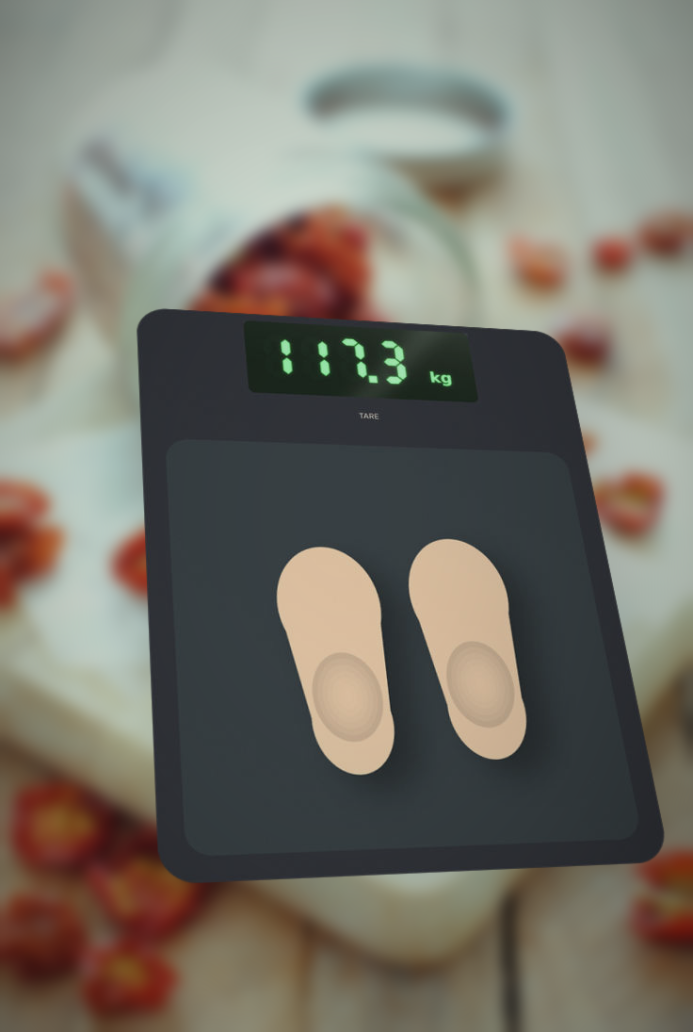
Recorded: kg 117.3
